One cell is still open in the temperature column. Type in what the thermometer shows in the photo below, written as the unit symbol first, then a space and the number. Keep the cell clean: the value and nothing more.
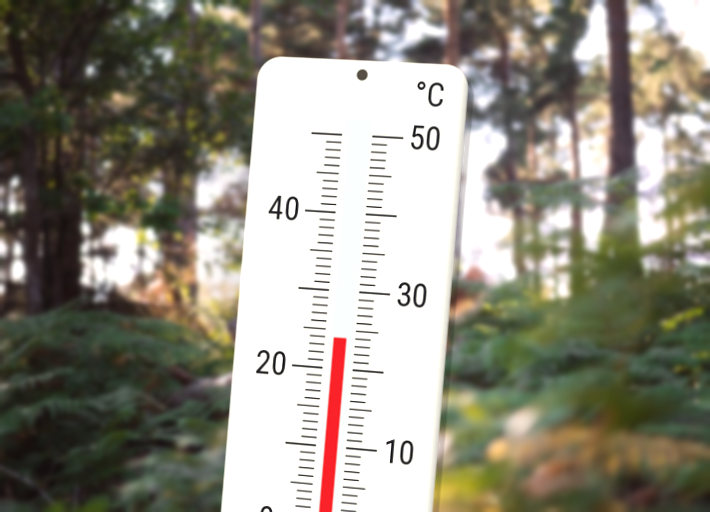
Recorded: °C 24
